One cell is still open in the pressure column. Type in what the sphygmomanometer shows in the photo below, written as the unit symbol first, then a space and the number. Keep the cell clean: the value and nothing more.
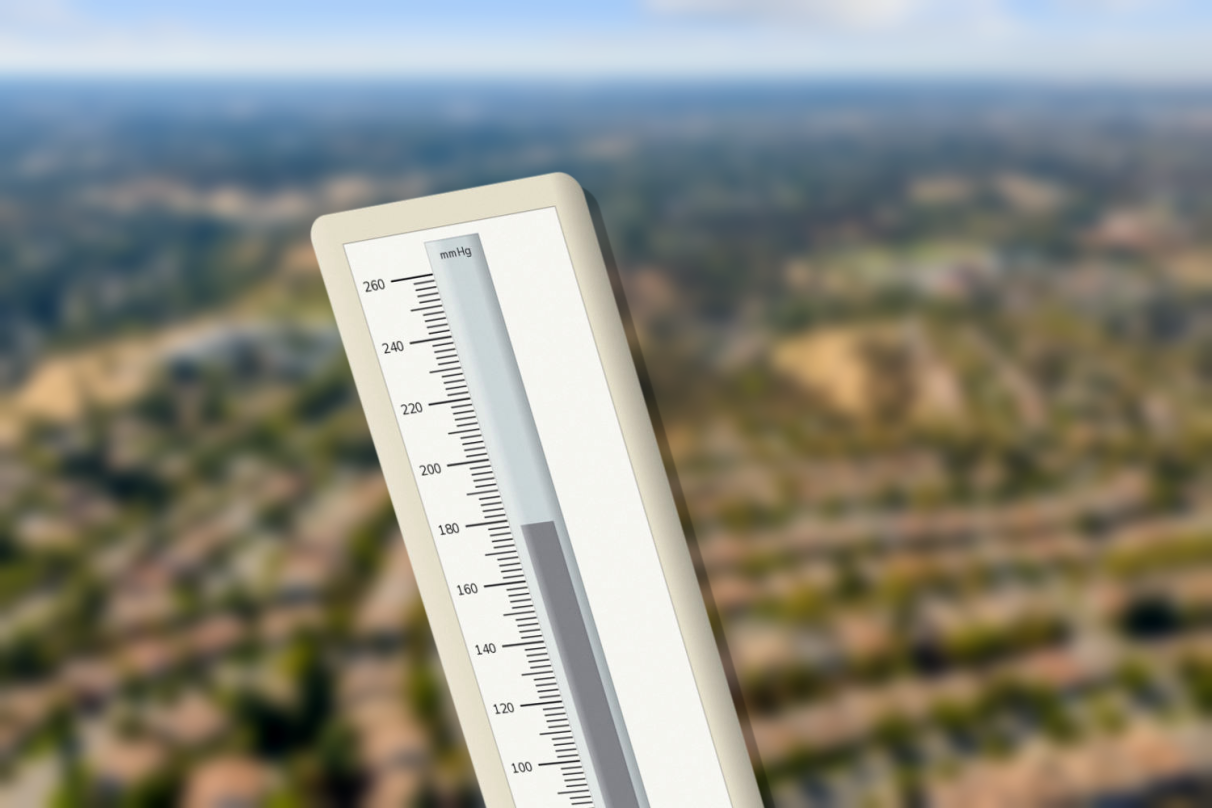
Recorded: mmHg 178
